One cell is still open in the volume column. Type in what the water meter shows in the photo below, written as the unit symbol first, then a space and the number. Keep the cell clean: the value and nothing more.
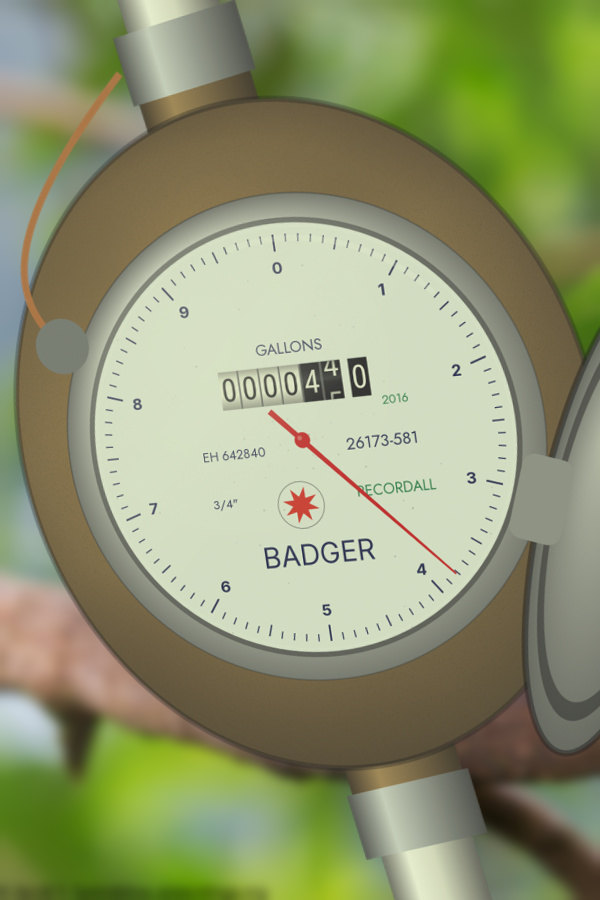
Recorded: gal 443.8
